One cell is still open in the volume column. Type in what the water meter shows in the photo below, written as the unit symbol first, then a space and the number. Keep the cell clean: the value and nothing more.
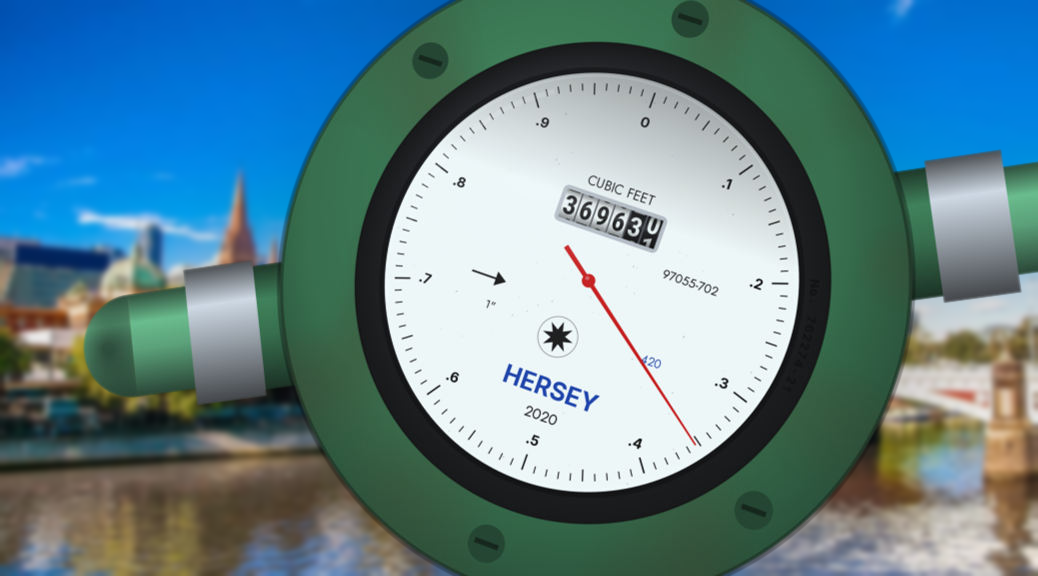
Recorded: ft³ 369630.35
